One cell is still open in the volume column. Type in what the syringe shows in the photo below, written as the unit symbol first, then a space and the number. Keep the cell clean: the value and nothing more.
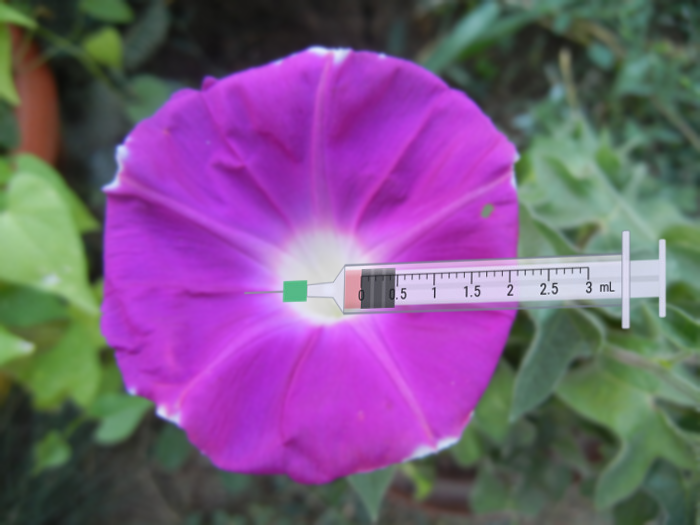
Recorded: mL 0
